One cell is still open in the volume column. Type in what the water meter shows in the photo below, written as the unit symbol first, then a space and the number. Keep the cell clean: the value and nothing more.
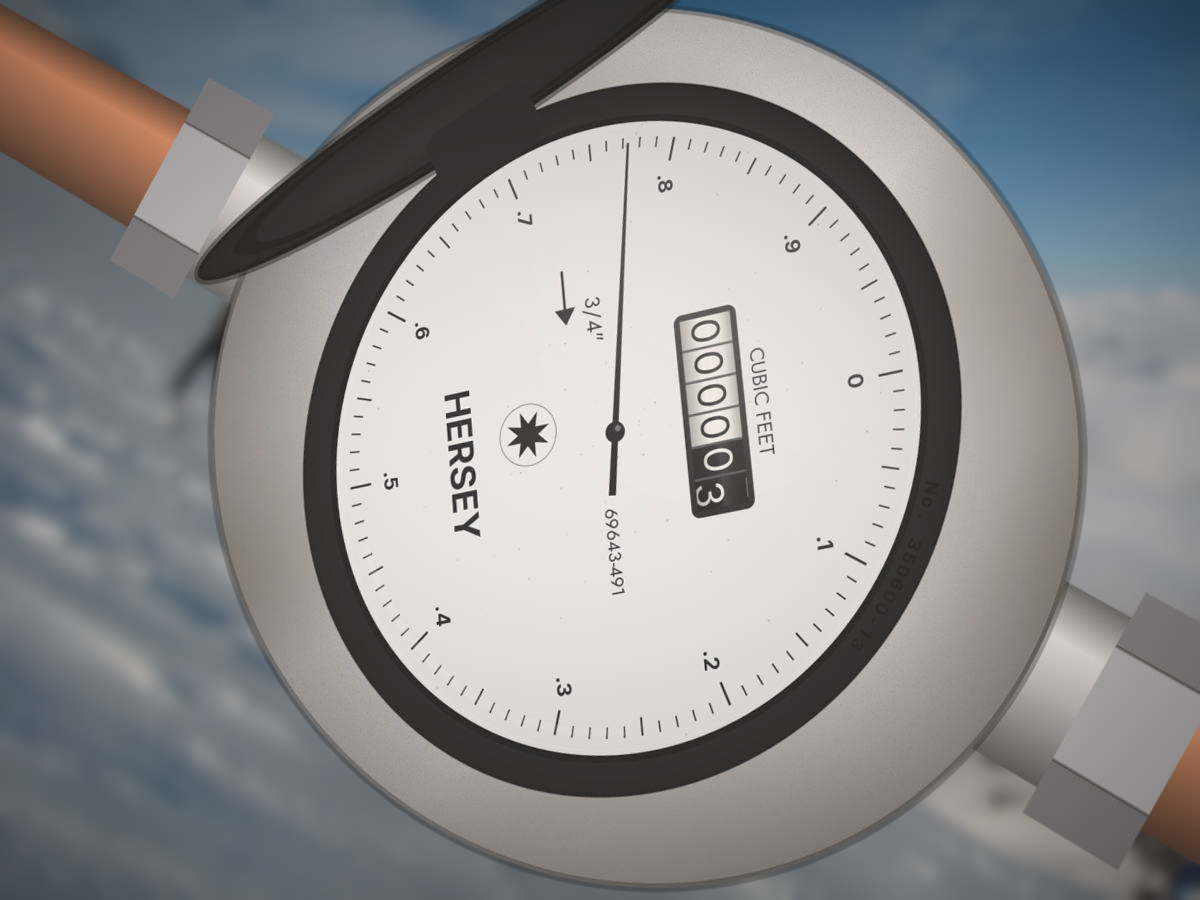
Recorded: ft³ 2.77
